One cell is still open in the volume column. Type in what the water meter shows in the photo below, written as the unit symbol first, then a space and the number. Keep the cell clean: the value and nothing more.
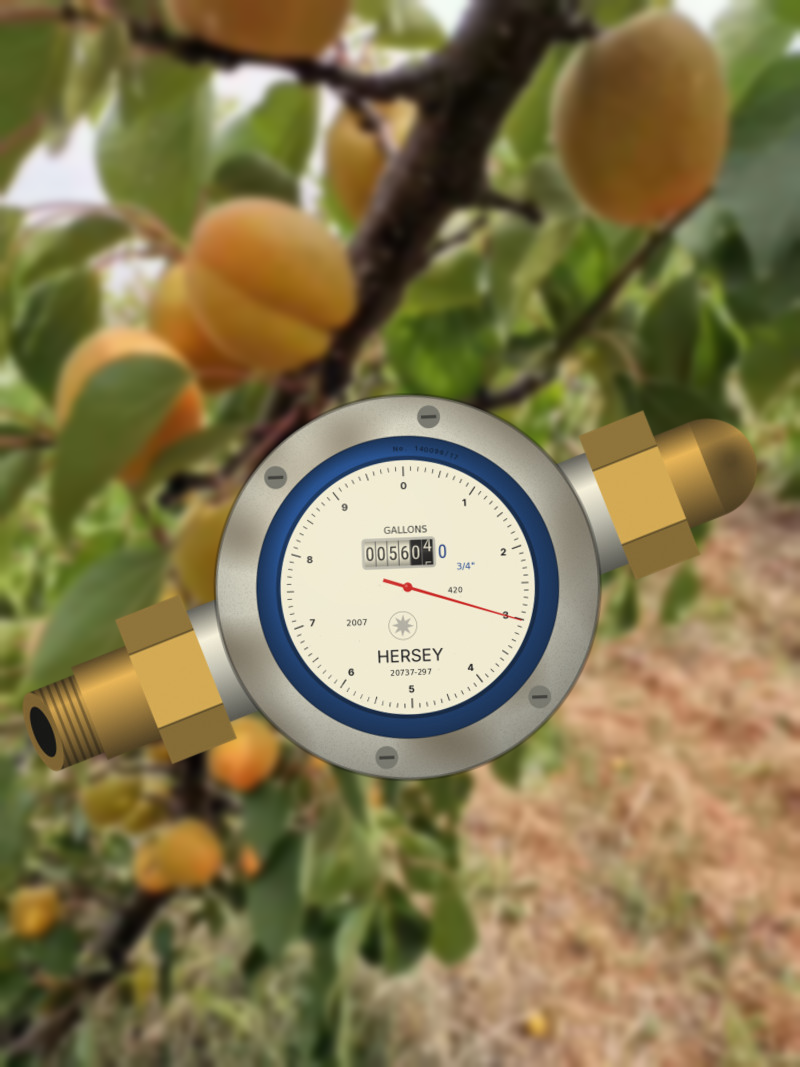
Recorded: gal 56043.0
